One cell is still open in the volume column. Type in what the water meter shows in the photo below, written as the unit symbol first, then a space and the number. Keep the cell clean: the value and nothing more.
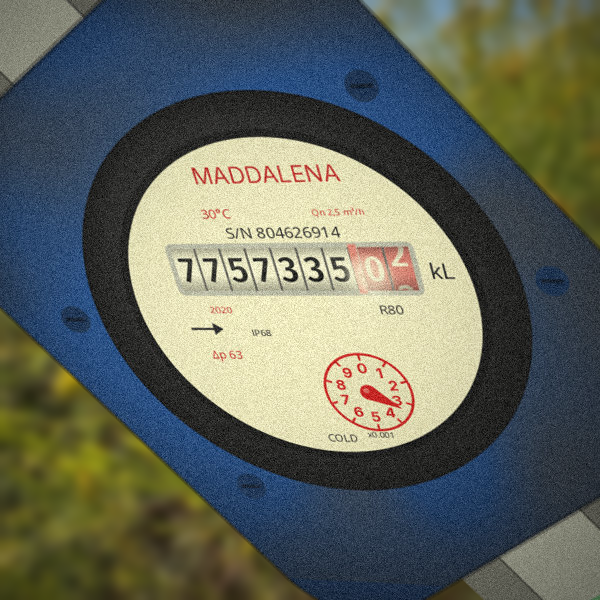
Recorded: kL 7757335.023
